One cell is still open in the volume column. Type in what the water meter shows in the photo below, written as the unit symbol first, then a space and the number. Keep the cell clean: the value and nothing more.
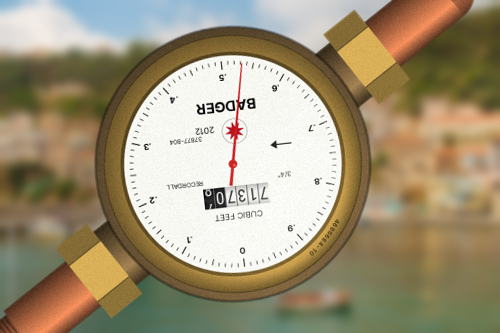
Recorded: ft³ 713707.53
